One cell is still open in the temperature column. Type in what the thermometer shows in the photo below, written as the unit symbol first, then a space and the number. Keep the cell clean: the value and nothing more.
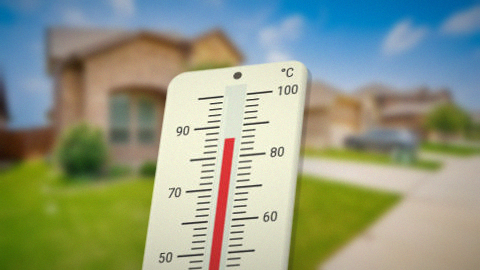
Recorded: °C 86
